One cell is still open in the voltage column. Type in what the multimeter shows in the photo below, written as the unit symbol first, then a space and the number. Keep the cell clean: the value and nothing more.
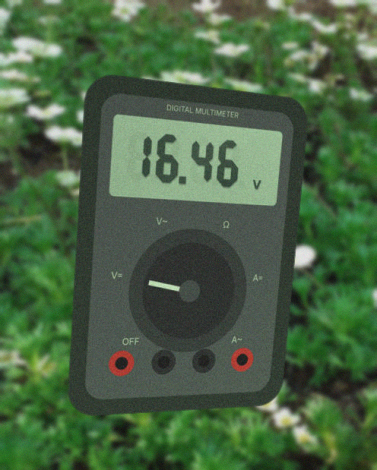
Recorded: V 16.46
